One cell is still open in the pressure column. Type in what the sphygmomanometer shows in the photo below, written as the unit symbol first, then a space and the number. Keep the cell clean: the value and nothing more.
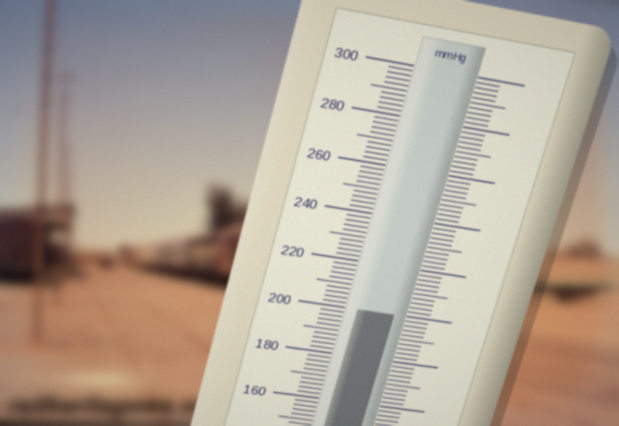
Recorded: mmHg 200
